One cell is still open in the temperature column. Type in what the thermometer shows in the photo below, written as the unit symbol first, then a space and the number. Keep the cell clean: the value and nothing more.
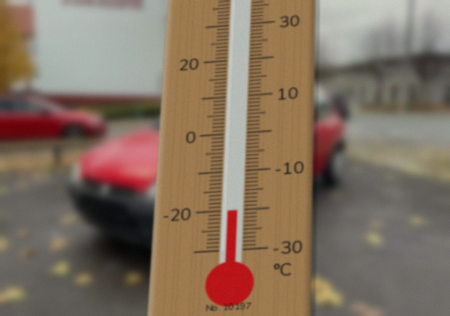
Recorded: °C -20
